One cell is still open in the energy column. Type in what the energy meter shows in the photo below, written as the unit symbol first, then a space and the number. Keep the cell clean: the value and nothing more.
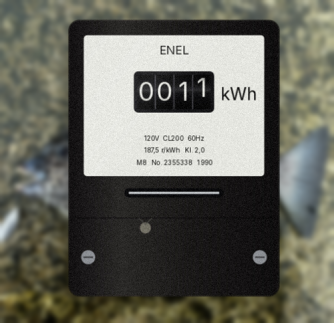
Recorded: kWh 11
